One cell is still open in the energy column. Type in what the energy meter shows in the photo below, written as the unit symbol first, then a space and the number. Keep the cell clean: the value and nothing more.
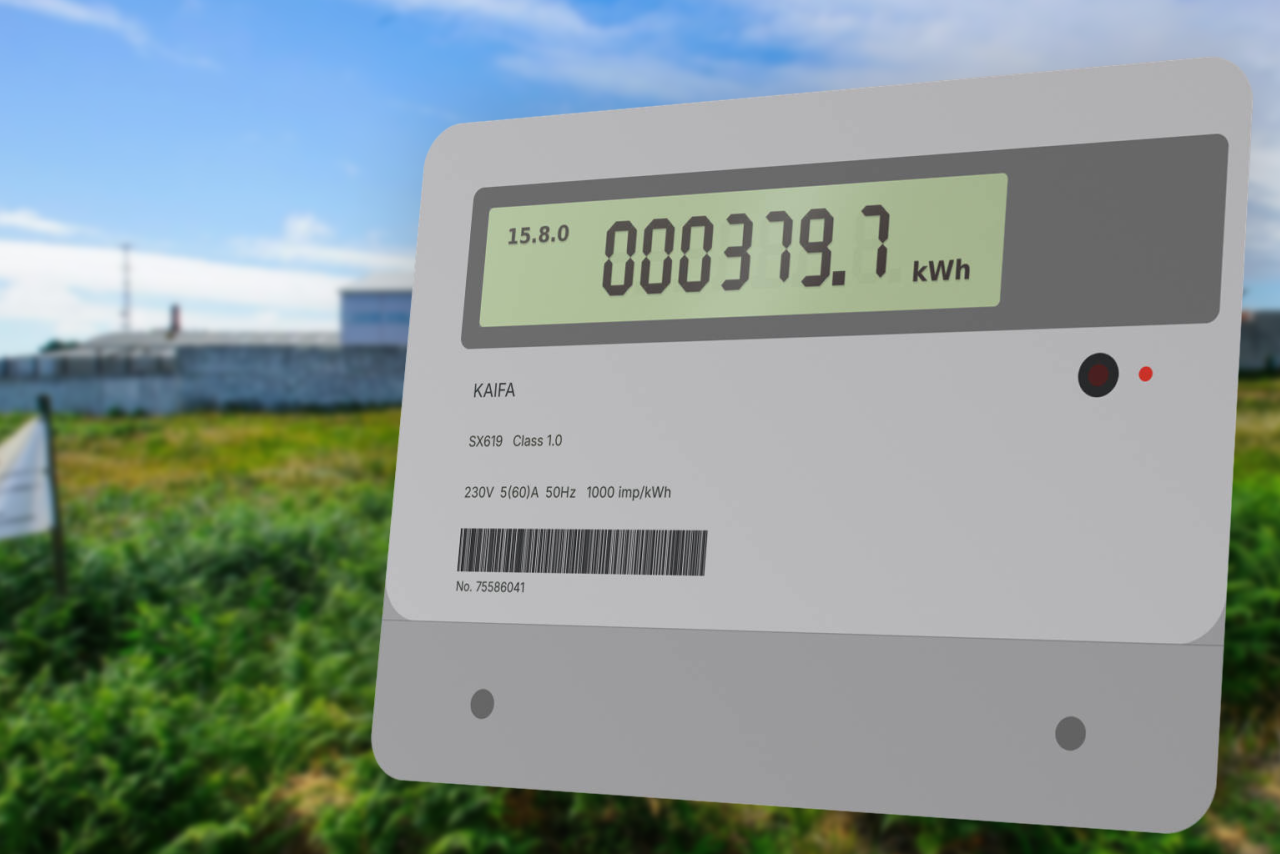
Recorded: kWh 379.7
